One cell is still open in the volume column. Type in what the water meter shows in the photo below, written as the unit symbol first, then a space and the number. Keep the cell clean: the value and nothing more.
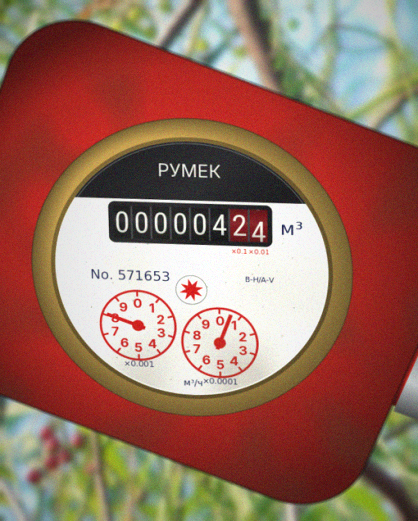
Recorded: m³ 4.2380
